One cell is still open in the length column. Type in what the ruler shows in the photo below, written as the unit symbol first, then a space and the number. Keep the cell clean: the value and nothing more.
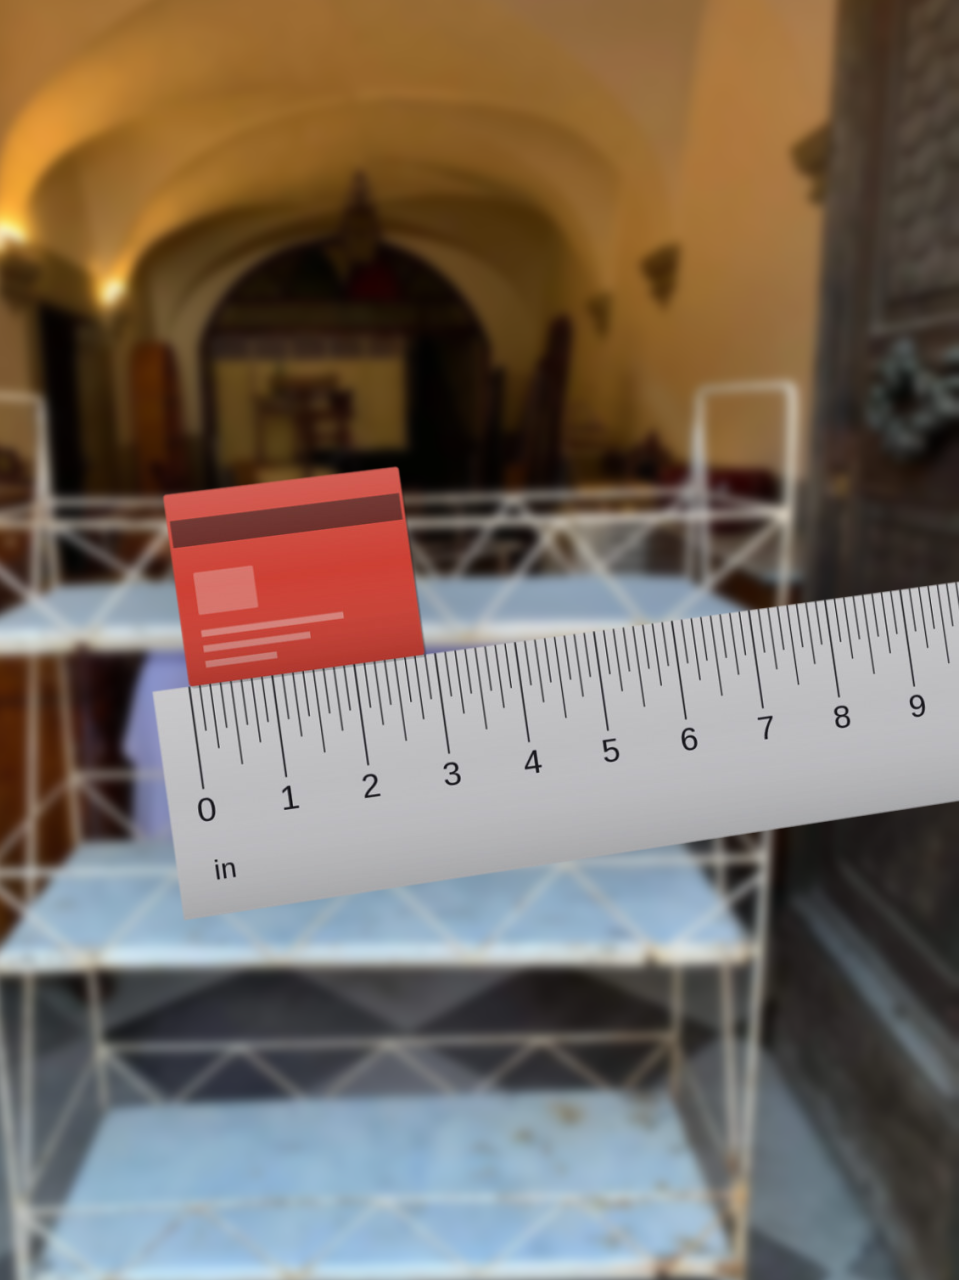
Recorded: in 2.875
